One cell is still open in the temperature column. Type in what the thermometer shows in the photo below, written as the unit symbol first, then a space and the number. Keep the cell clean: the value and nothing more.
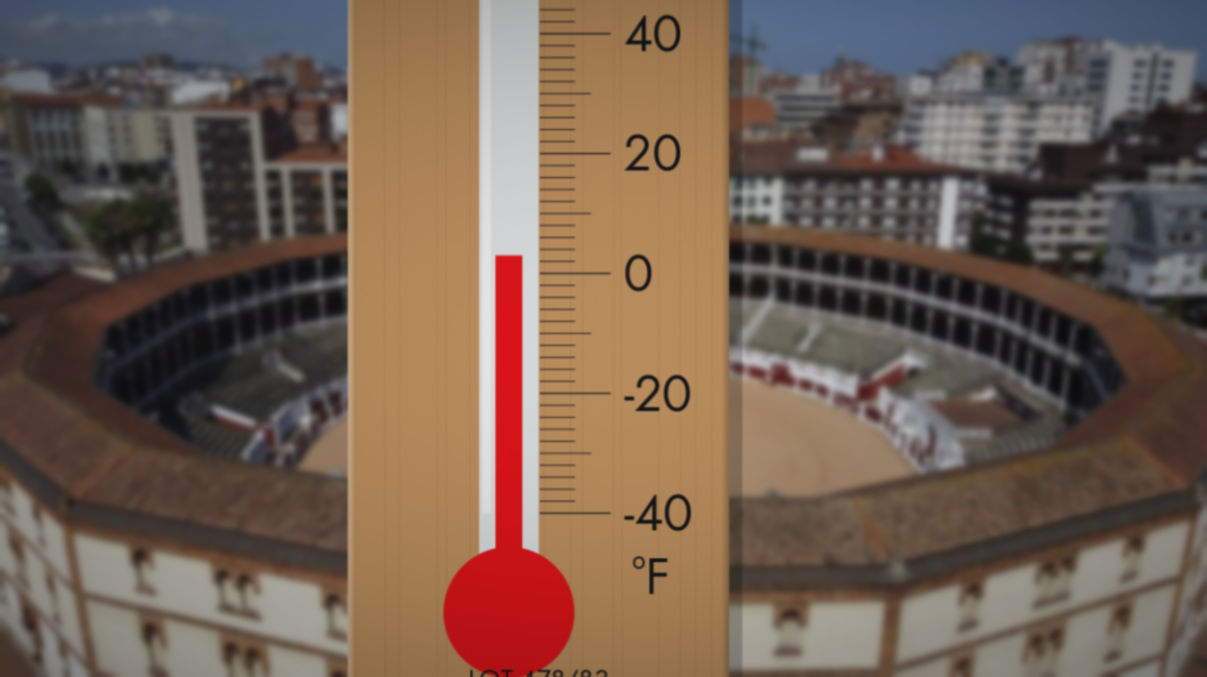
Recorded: °F 3
